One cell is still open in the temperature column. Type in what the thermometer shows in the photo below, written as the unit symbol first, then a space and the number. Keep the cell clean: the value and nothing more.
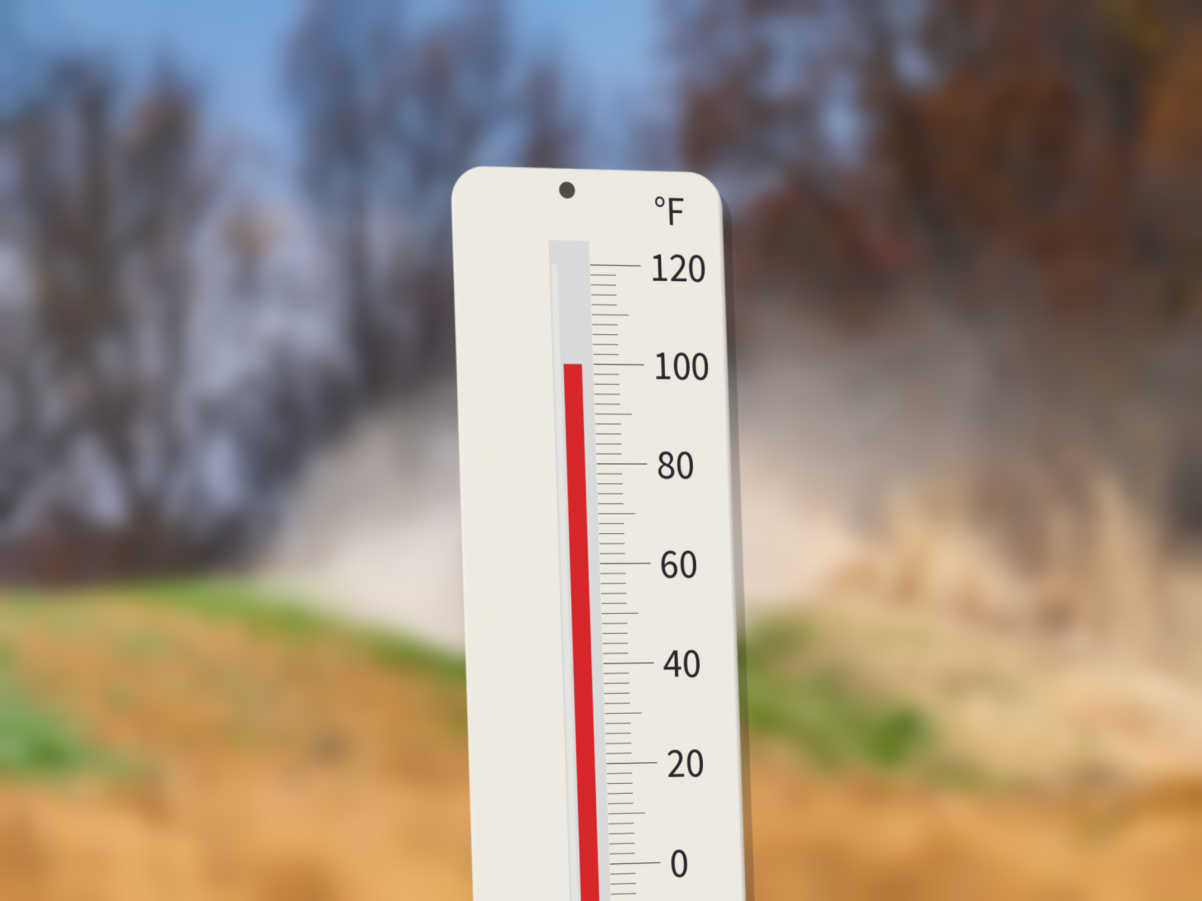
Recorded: °F 100
